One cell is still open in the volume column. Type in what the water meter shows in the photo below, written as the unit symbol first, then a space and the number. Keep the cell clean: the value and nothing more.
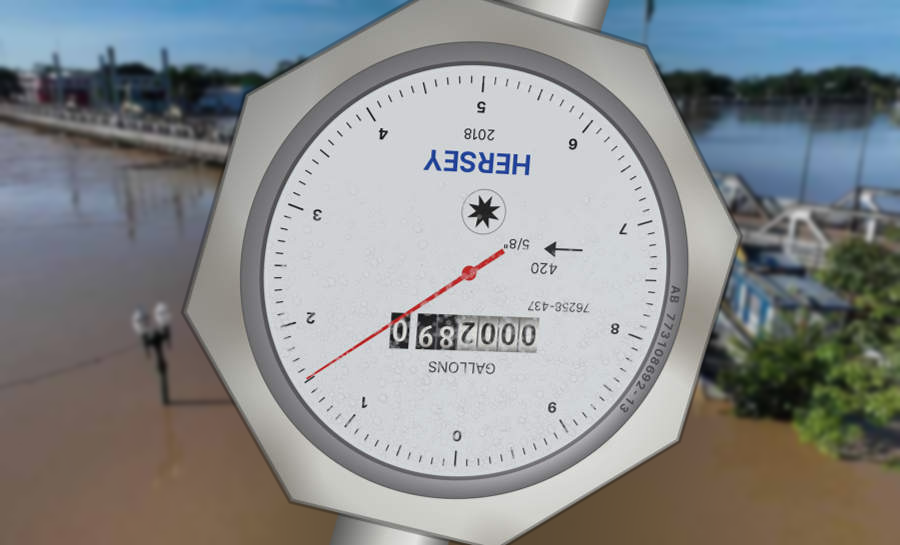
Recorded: gal 2891.5
